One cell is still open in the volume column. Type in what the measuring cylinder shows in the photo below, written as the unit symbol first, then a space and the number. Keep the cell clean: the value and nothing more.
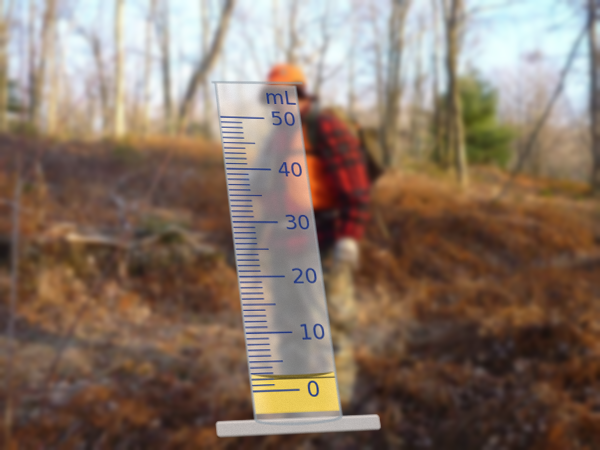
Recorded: mL 2
